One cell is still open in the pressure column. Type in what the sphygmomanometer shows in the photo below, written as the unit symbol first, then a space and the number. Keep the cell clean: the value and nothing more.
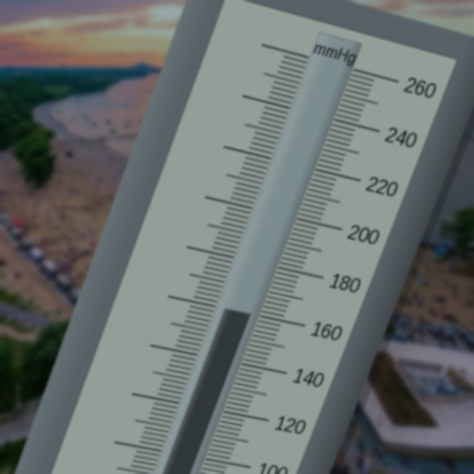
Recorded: mmHg 160
